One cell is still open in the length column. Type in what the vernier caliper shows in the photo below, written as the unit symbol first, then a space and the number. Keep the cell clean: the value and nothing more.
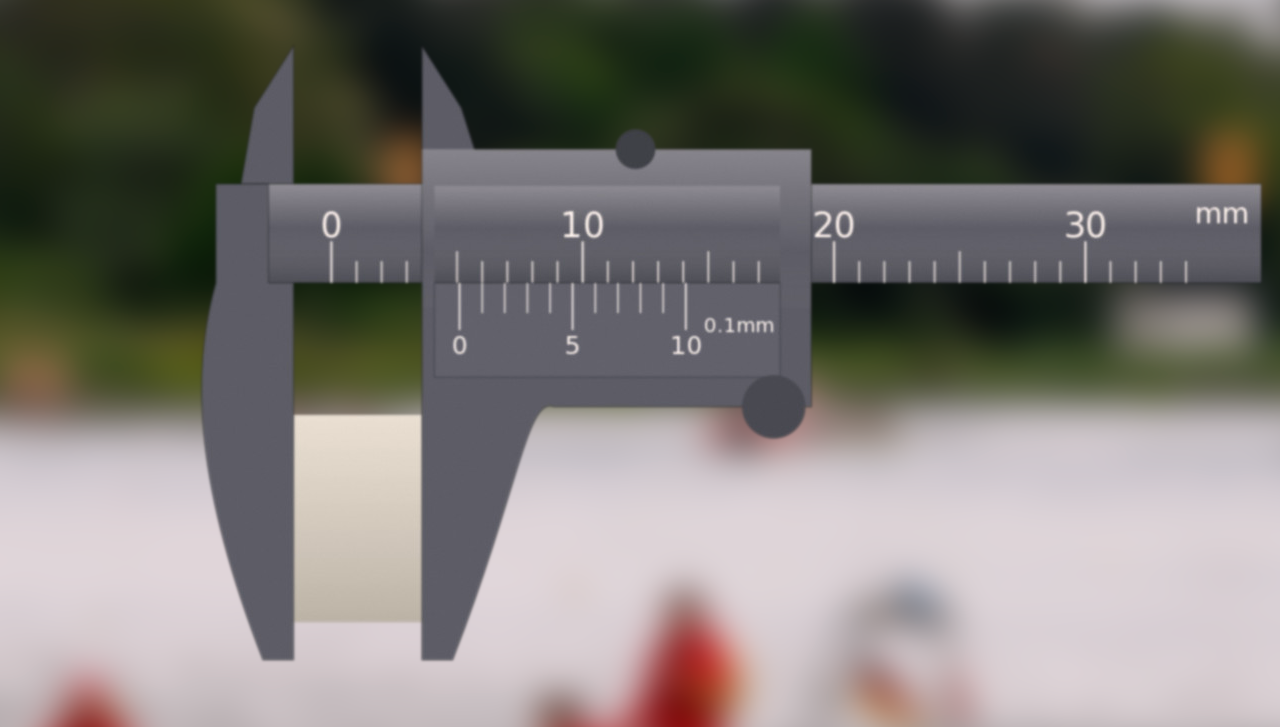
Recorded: mm 5.1
